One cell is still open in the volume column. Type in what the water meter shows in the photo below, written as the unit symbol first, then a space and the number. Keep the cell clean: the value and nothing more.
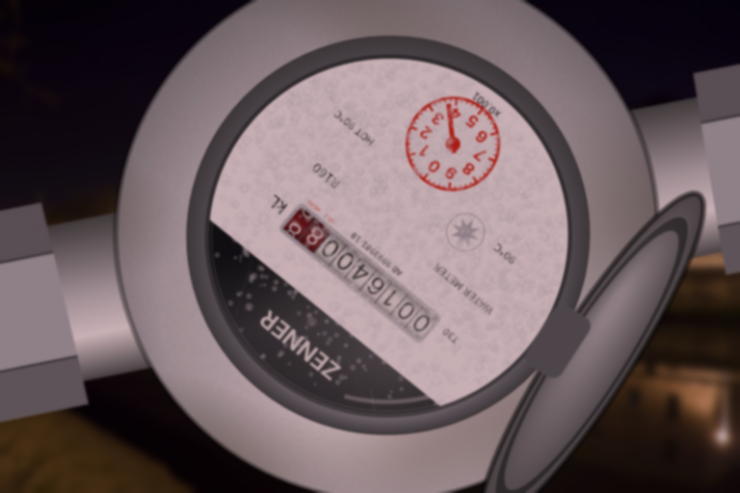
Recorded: kL 16400.883
